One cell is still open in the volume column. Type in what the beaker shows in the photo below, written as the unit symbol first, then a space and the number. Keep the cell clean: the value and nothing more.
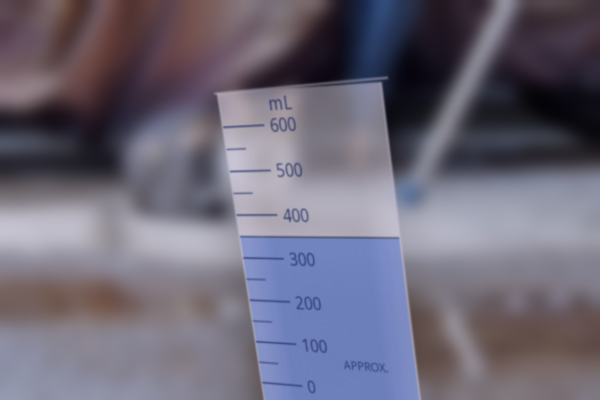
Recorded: mL 350
